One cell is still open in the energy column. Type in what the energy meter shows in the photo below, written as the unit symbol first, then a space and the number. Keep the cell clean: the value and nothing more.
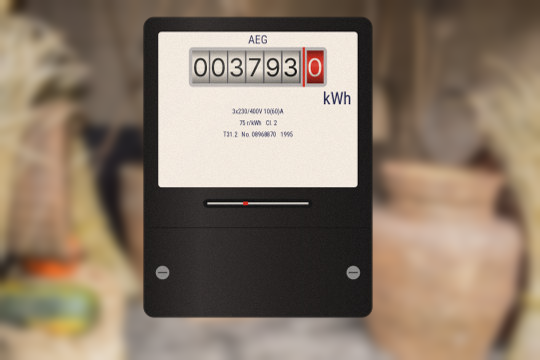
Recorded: kWh 3793.0
